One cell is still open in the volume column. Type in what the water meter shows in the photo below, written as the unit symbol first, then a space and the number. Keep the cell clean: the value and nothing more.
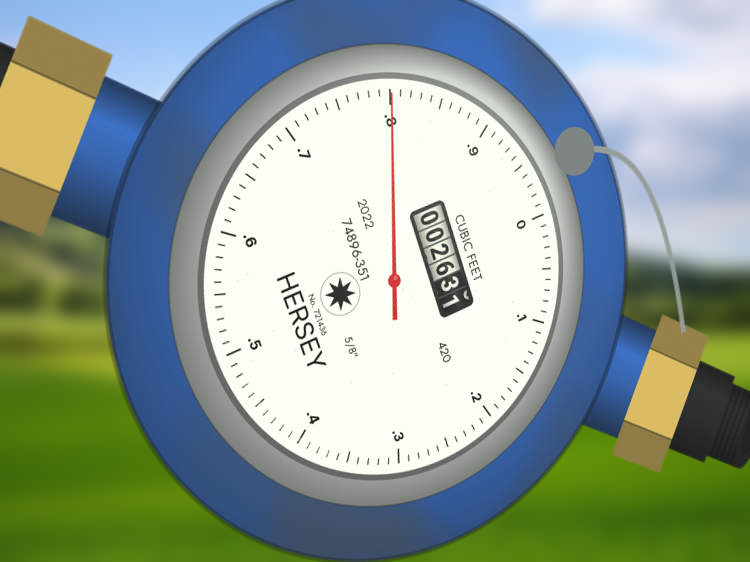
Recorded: ft³ 2630.80
